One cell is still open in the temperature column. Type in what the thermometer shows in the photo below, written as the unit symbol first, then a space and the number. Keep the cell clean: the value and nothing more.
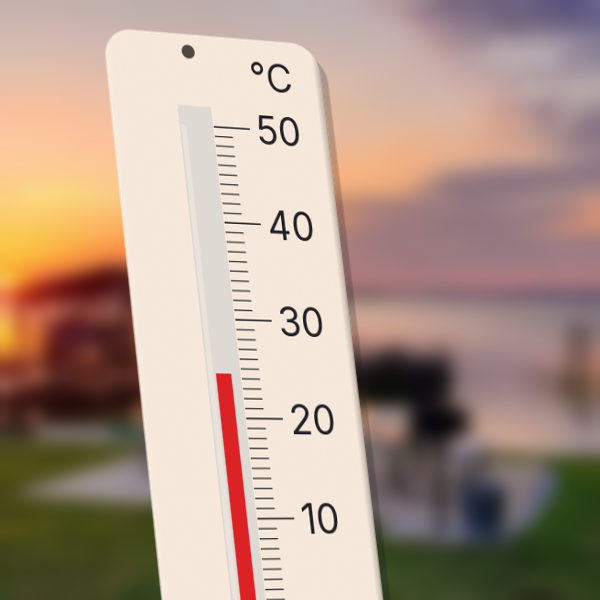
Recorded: °C 24.5
